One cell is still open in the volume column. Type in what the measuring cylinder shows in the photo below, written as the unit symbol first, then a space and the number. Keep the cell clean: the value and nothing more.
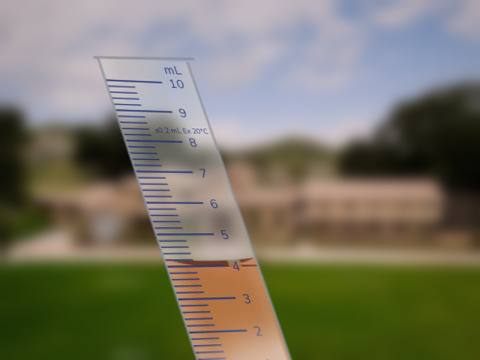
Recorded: mL 4
